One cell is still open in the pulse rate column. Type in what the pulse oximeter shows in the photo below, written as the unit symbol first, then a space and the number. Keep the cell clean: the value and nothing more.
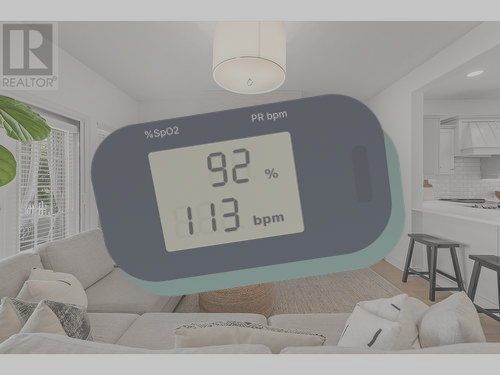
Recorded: bpm 113
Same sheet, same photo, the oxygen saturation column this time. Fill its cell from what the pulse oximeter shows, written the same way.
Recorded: % 92
